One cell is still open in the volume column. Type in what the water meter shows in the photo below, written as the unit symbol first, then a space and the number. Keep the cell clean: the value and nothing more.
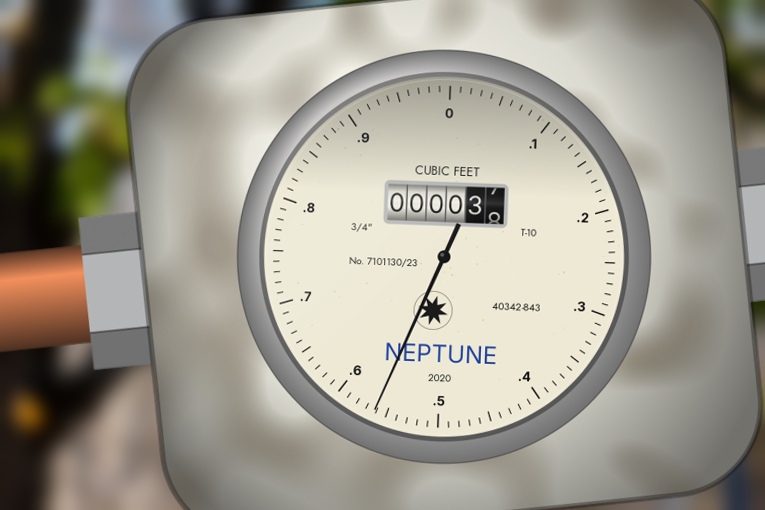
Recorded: ft³ 37.56
